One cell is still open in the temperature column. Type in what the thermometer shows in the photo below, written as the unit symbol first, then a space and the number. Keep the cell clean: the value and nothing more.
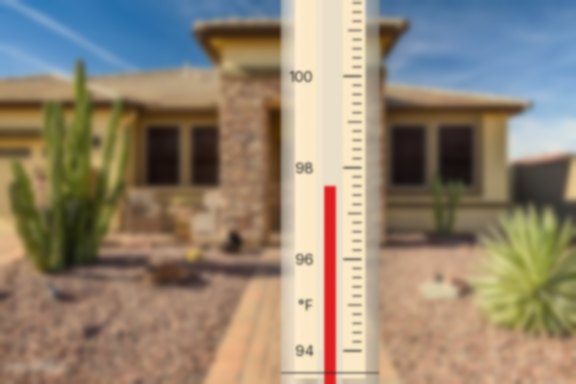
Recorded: °F 97.6
